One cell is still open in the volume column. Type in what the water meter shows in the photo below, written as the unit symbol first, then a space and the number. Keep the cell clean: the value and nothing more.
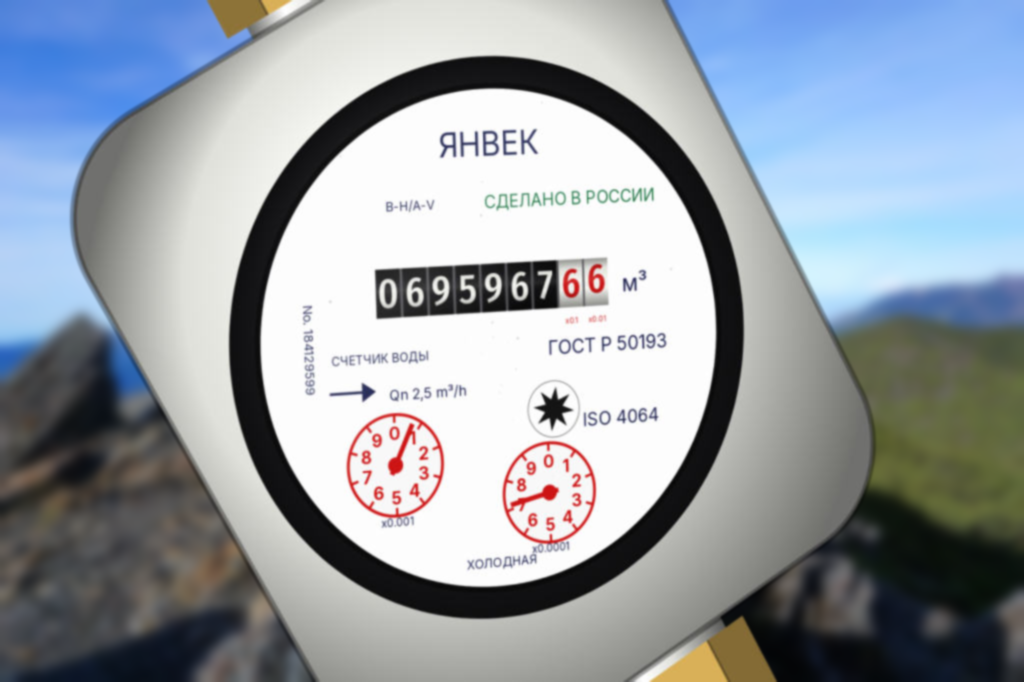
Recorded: m³ 695967.6607
